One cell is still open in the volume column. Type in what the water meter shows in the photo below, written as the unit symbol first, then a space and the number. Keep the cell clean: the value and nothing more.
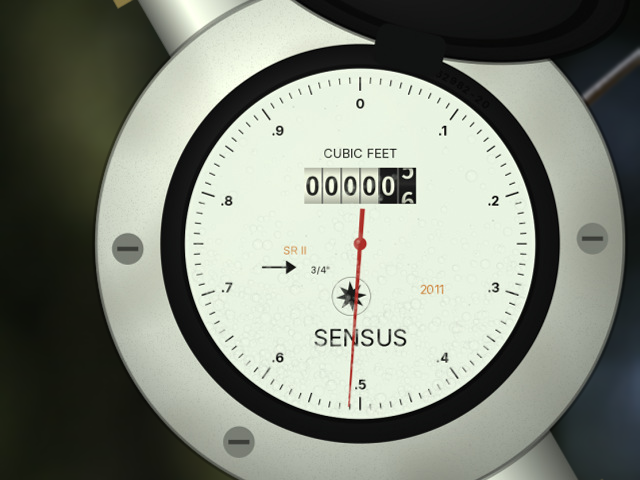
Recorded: ft³ 5.51
